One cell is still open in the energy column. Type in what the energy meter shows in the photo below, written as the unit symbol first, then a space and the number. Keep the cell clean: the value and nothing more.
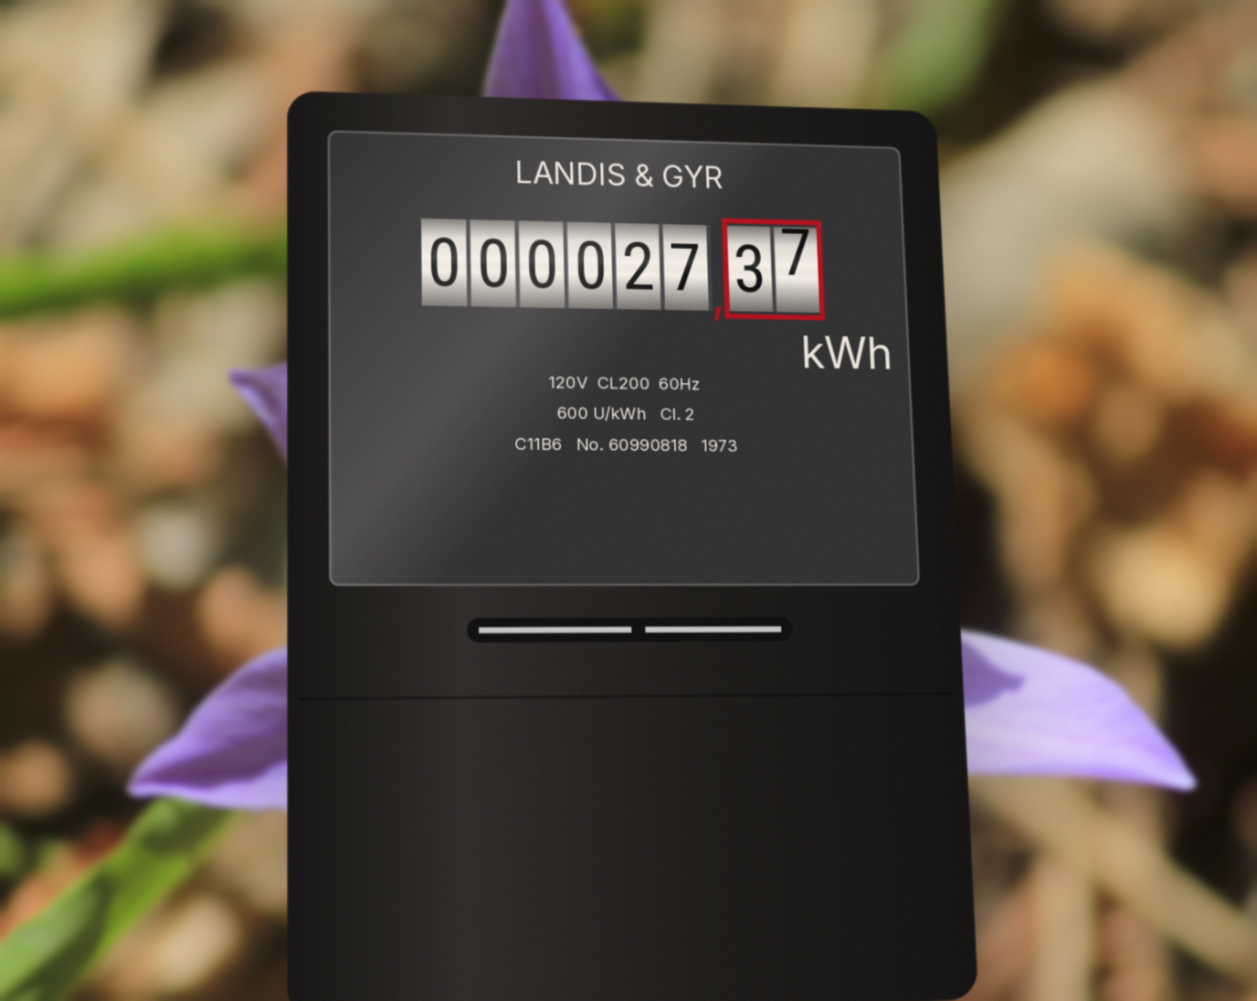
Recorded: kWh 27.37
